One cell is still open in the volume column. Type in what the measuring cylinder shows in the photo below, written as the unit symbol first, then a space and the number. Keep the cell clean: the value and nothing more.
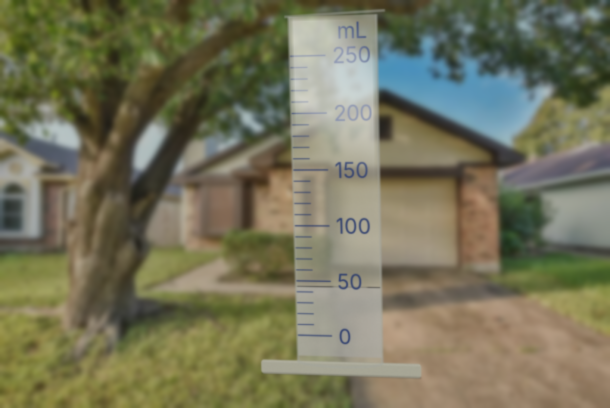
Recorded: mL 45
